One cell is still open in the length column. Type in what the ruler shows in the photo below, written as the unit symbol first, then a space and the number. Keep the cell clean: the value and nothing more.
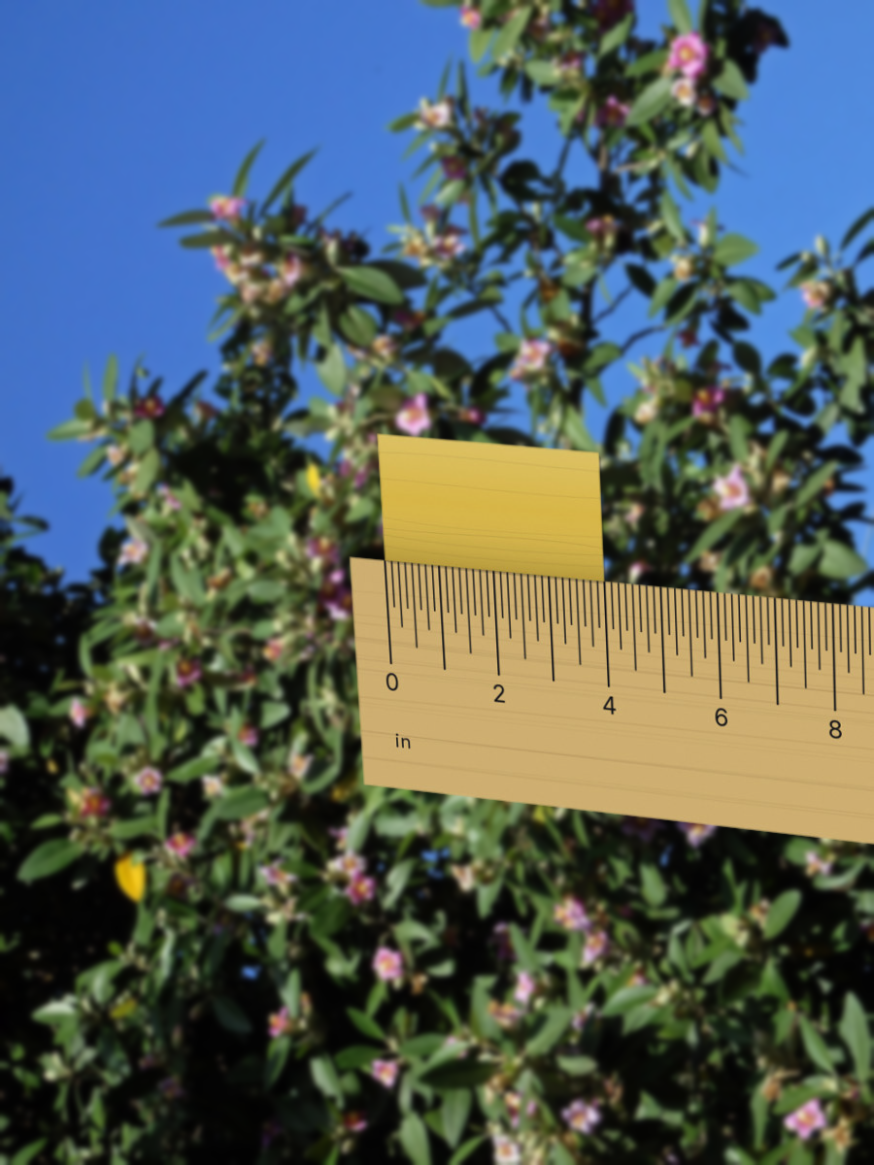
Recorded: in 4
